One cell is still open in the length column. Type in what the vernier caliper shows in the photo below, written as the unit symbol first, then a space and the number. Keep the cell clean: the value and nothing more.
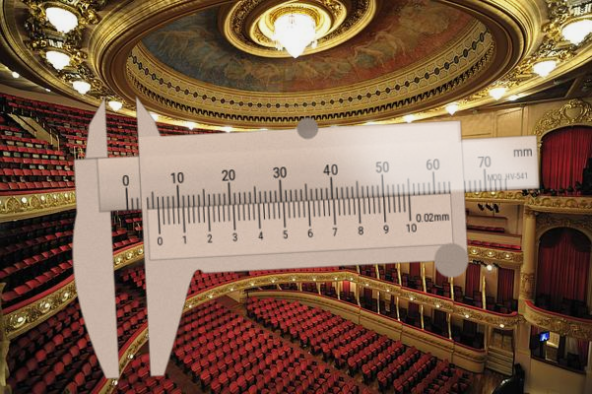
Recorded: mm 6.0
